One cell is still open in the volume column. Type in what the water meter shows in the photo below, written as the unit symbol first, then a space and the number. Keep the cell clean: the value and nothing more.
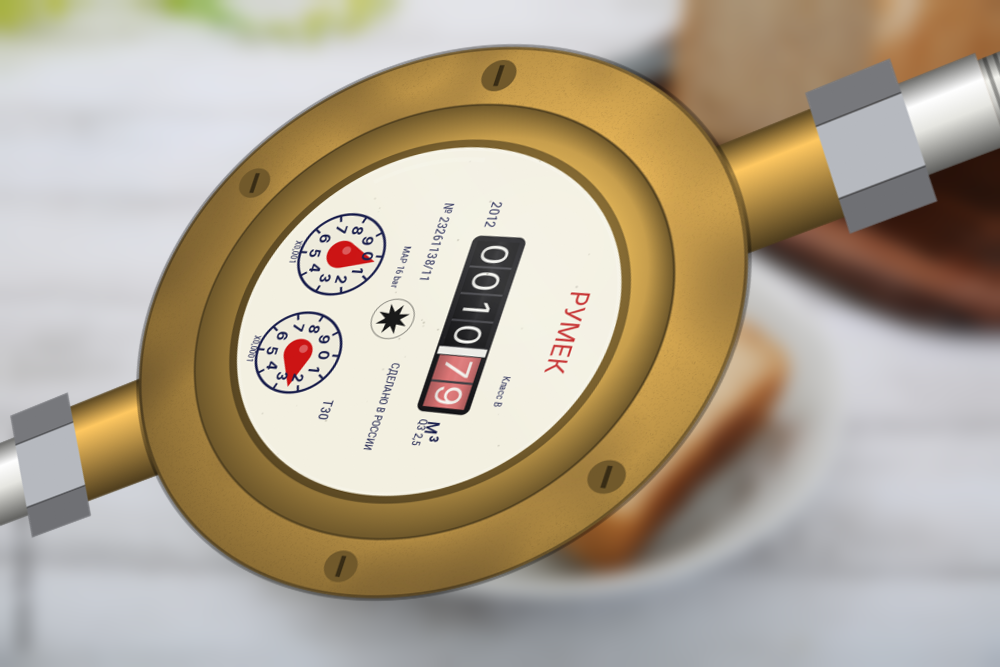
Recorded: m³ 10.7902
